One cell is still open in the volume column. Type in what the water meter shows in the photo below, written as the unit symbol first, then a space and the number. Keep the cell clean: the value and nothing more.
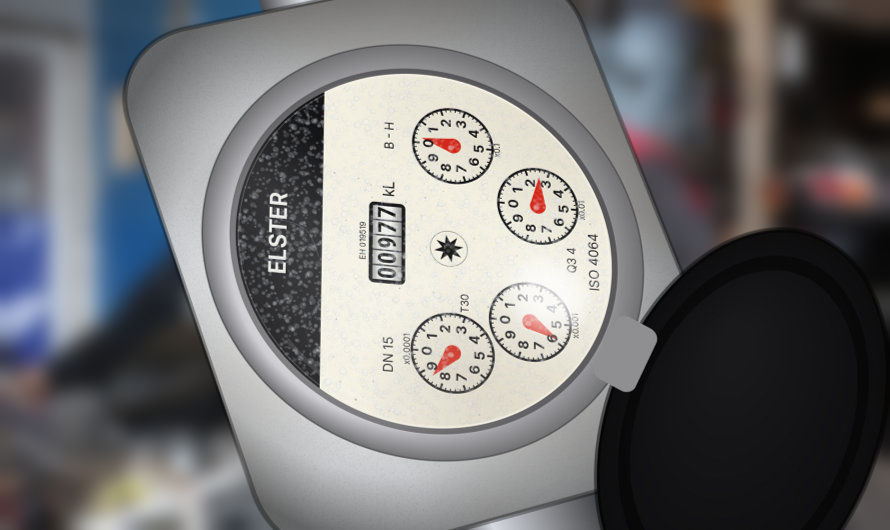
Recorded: kL 977.0258
